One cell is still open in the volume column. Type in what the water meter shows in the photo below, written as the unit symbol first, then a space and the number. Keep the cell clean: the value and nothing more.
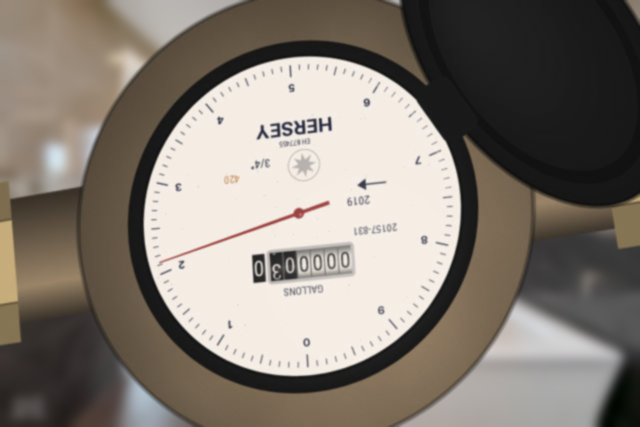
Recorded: gal 32.1
